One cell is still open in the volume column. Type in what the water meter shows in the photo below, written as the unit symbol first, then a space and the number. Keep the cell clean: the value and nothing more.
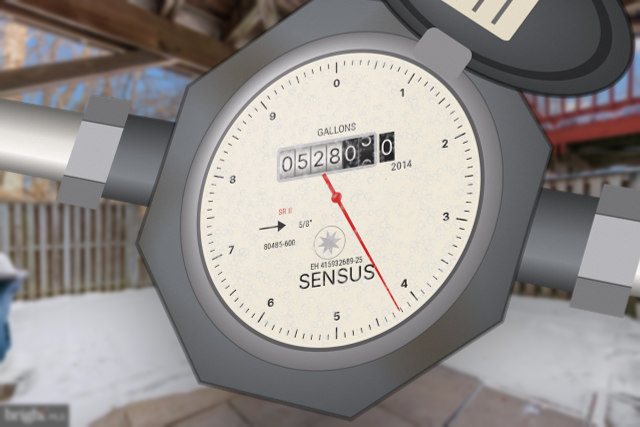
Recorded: gal 528054.2
